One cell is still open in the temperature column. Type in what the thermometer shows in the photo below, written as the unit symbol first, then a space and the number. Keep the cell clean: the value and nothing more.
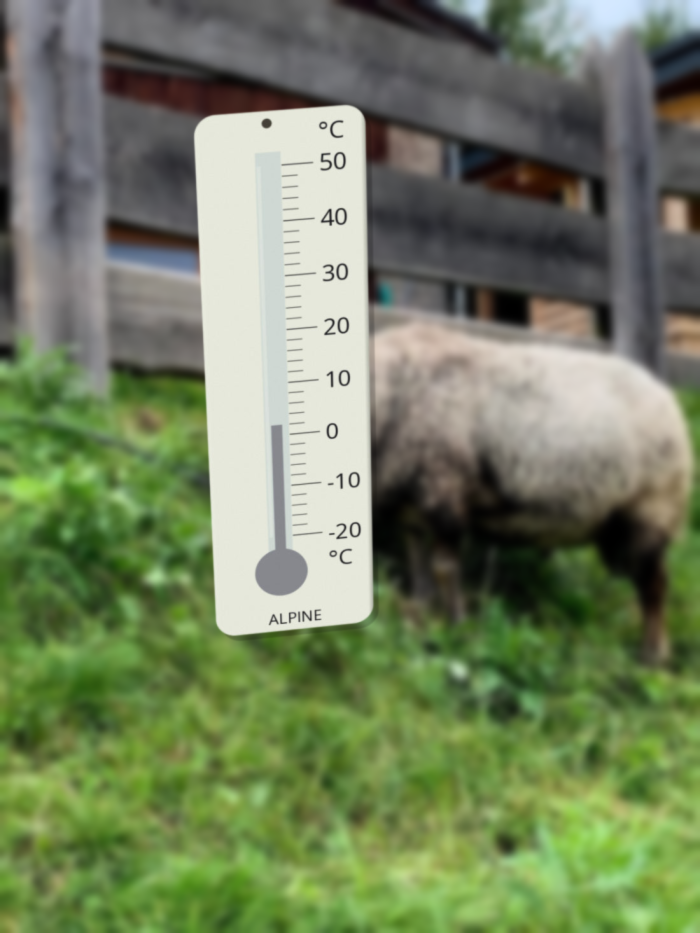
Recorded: °C 2
